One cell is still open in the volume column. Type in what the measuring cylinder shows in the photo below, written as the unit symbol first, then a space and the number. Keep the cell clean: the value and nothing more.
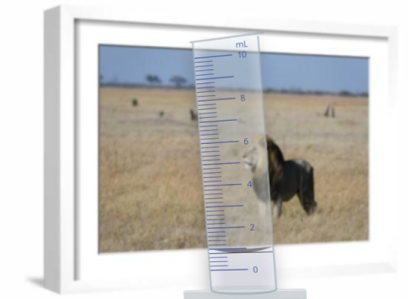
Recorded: mL 0.8
